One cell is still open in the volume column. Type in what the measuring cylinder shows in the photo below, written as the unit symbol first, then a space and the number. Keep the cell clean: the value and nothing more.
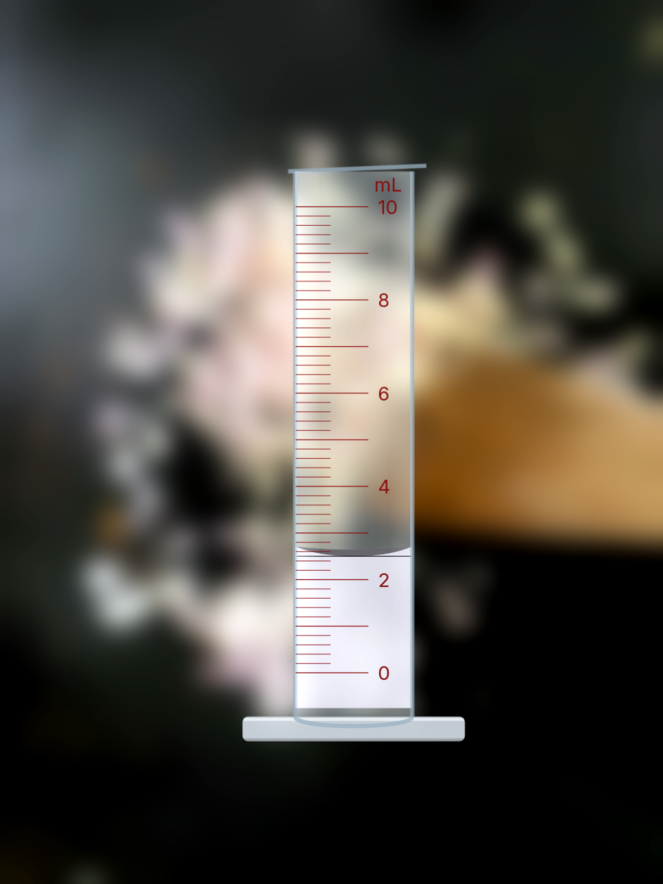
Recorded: mL 2.5
